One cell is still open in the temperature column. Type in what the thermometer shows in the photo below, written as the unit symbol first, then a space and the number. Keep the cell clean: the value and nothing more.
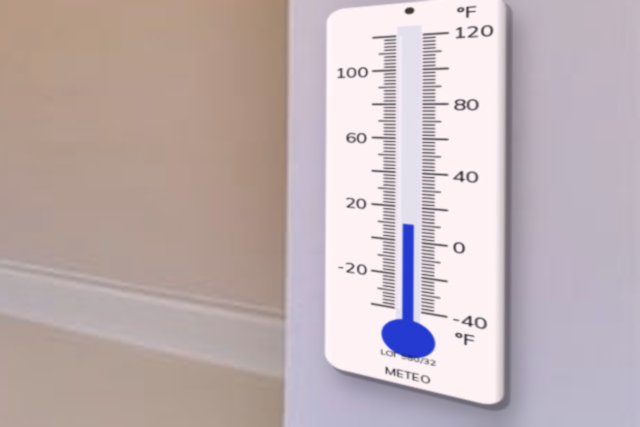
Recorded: °F 10
